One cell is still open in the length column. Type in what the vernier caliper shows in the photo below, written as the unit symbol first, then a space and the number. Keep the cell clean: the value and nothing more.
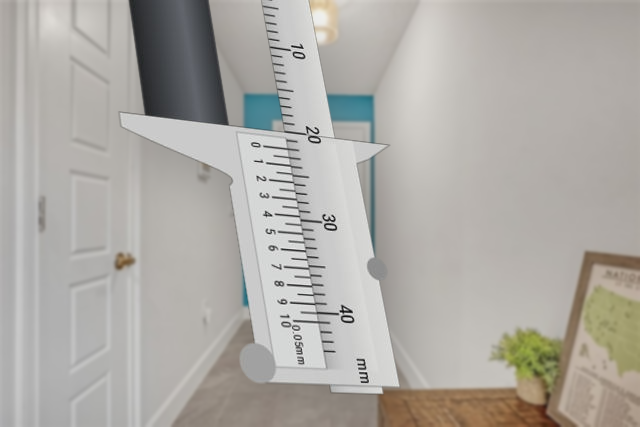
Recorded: mm 22.0
